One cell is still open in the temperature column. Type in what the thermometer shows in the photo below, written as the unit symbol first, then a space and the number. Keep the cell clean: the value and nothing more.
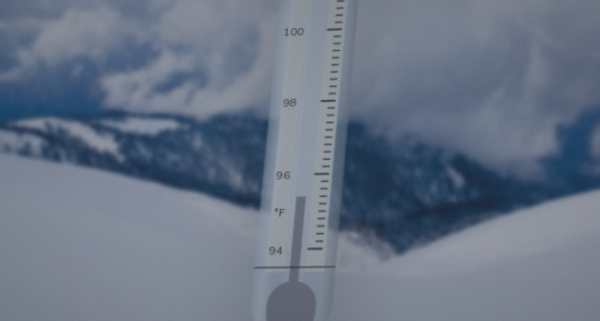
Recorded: °F 95.4
